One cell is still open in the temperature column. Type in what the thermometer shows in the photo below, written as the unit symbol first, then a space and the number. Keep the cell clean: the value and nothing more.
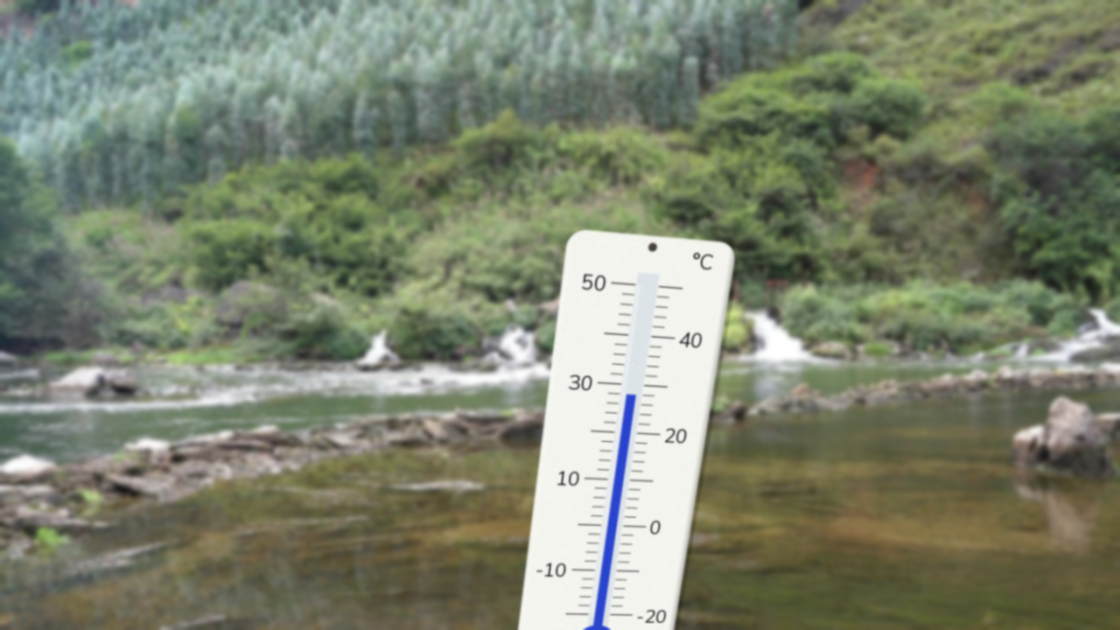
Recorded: °C 28
